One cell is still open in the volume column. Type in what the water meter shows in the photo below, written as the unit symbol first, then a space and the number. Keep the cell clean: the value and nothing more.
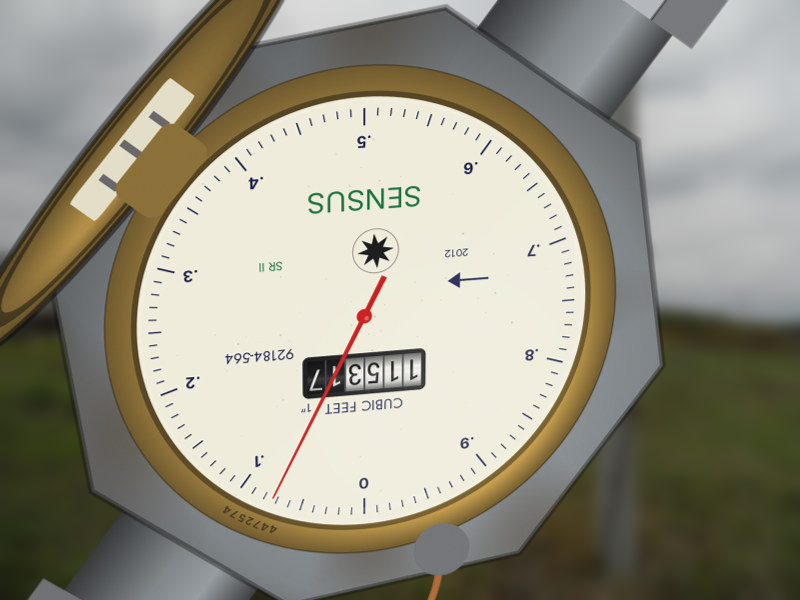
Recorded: ft³ 115317.07
